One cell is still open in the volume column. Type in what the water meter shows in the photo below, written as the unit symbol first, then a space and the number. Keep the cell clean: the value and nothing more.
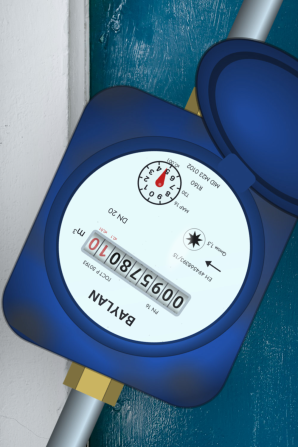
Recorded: m³ 95780.104
